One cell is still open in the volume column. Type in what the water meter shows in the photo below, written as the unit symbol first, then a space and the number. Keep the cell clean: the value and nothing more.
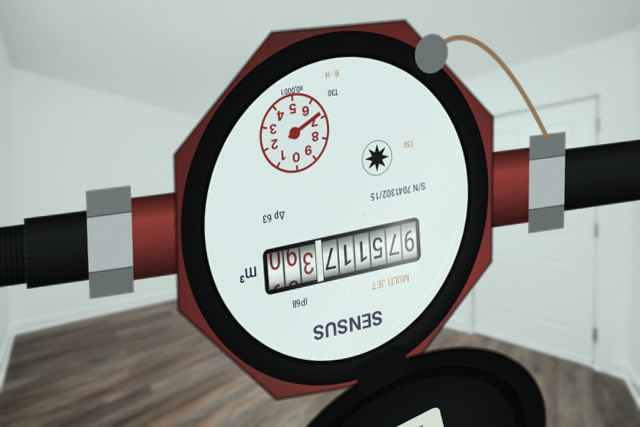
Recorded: m³ 975117.3896
